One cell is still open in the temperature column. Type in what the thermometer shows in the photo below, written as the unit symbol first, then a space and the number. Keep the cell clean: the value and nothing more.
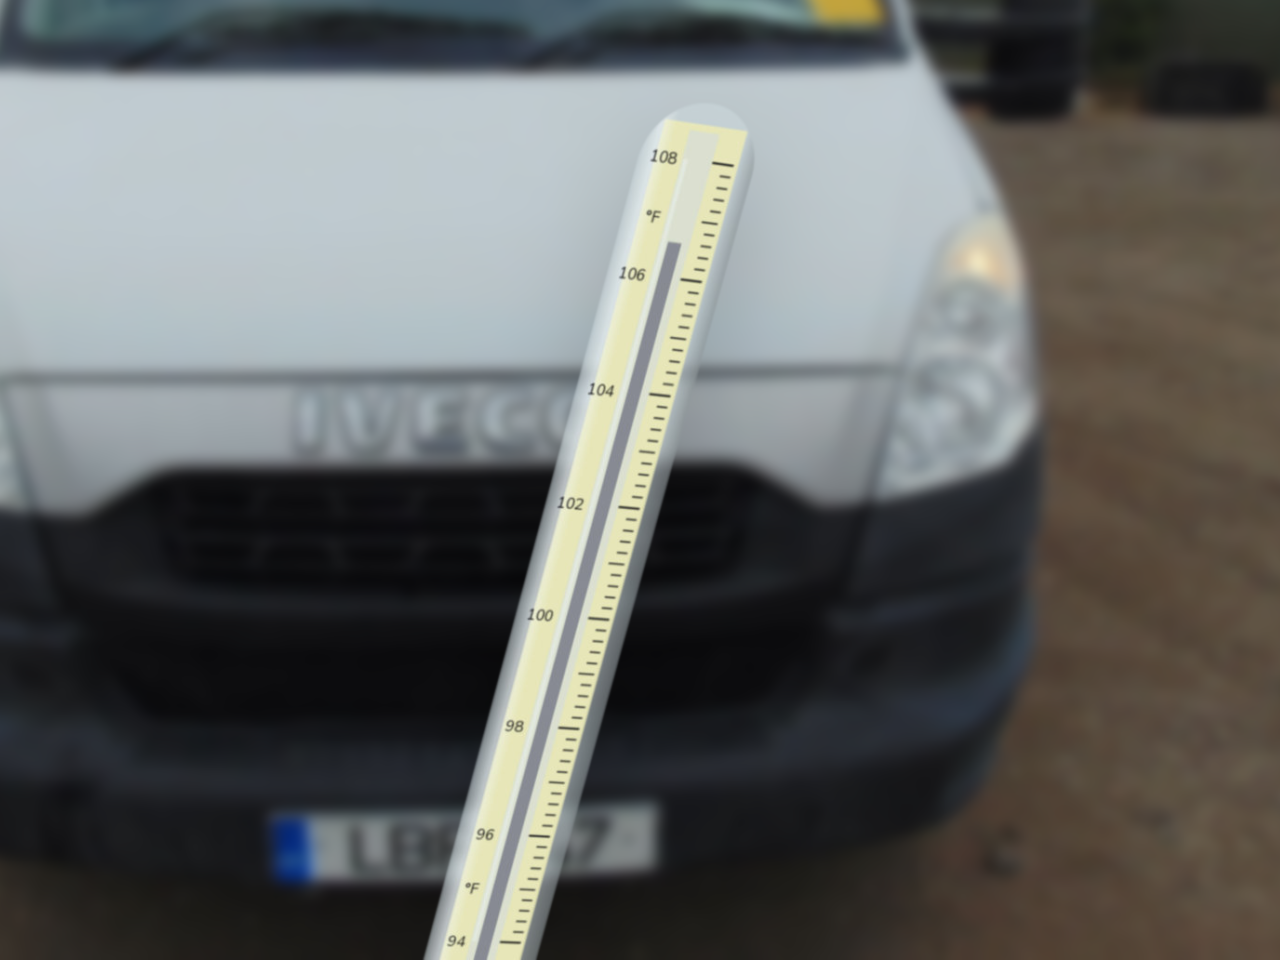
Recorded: °F 106.6
